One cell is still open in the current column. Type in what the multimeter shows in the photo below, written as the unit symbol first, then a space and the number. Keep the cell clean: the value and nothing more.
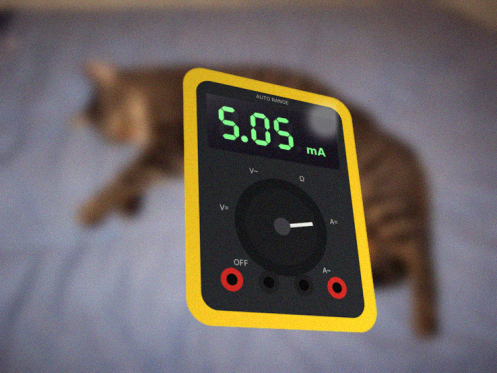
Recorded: mA 5.05
